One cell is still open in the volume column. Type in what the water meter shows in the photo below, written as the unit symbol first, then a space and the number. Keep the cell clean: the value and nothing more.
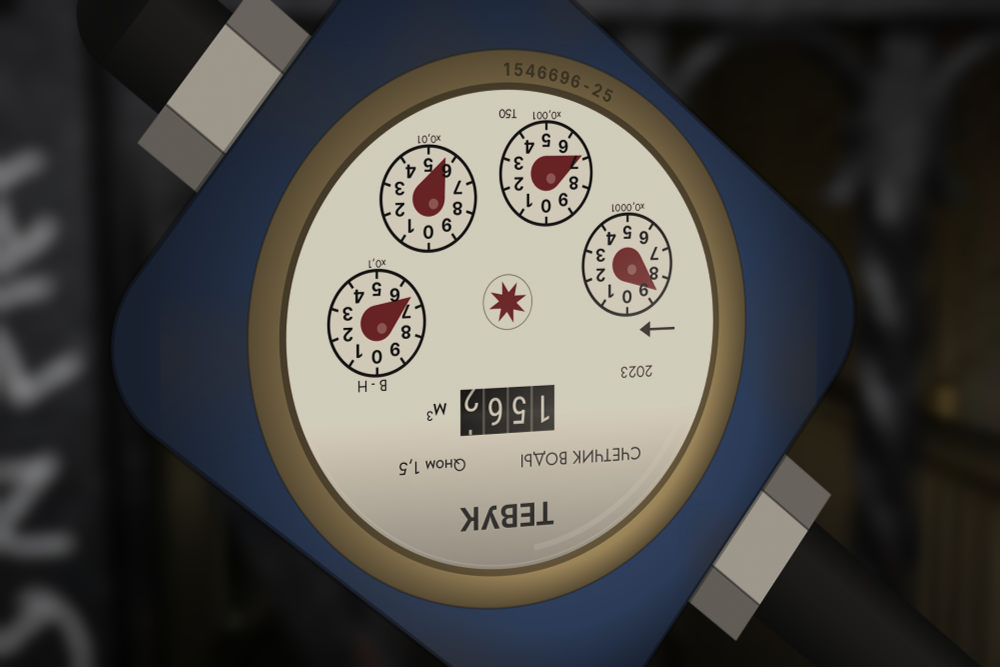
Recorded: m³ 1561.6568
